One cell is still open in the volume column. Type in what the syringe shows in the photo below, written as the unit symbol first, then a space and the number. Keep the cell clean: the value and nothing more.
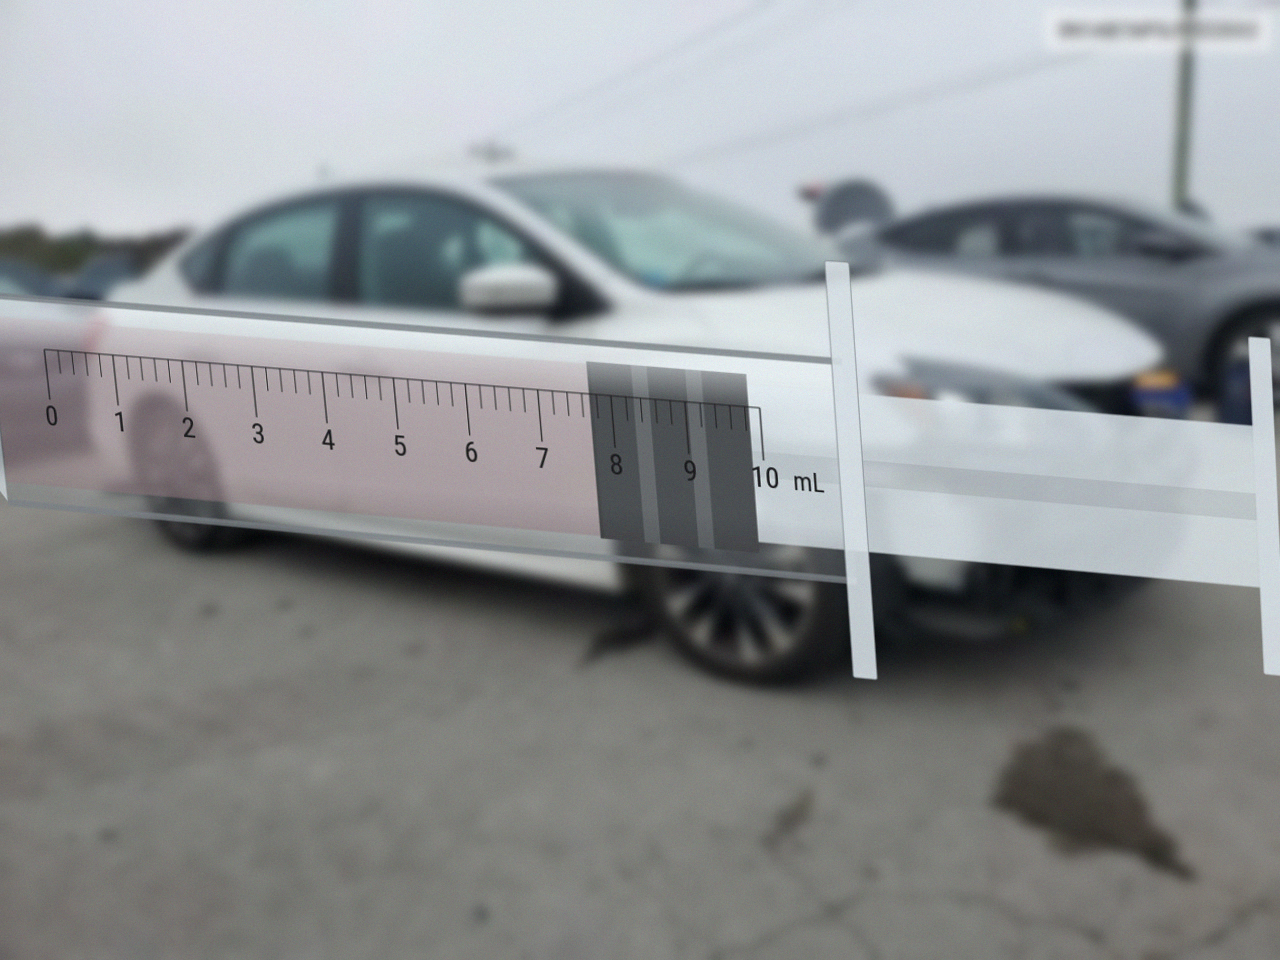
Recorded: mL 7.7
